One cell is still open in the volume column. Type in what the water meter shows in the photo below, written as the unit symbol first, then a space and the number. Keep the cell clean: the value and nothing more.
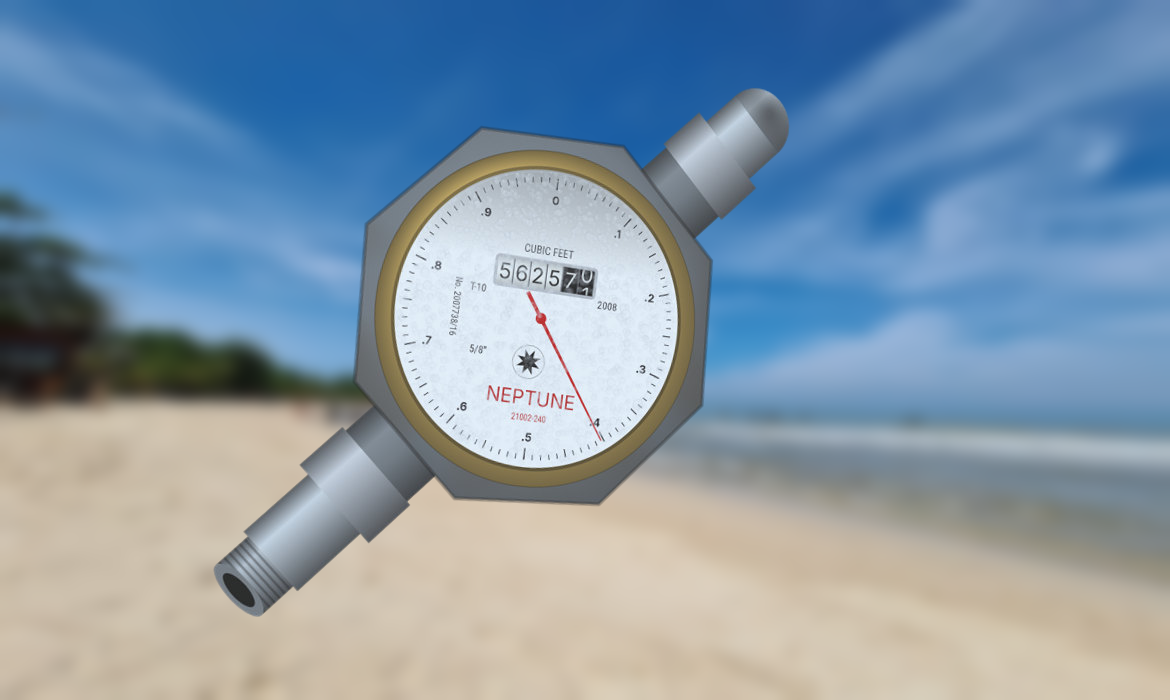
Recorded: ft³ 562570.40
